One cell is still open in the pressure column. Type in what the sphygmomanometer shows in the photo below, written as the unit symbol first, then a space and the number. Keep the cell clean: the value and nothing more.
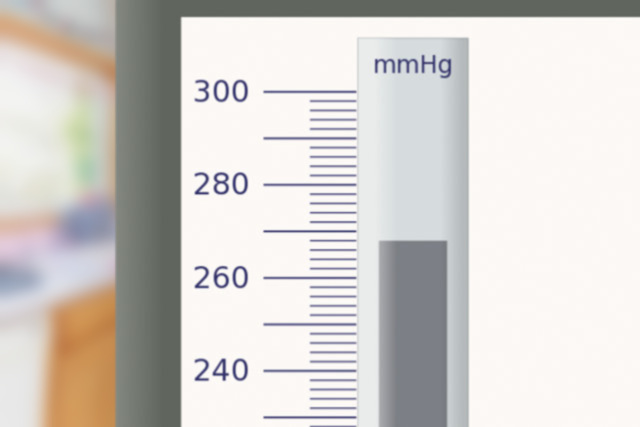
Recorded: mmHg 268
